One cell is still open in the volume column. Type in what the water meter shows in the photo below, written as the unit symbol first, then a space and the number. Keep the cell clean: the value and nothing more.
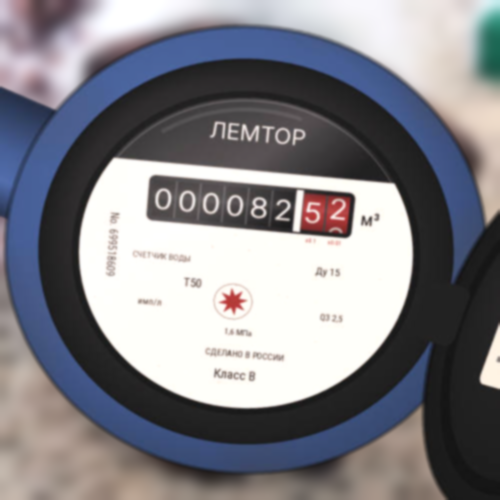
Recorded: m³ 82.52
